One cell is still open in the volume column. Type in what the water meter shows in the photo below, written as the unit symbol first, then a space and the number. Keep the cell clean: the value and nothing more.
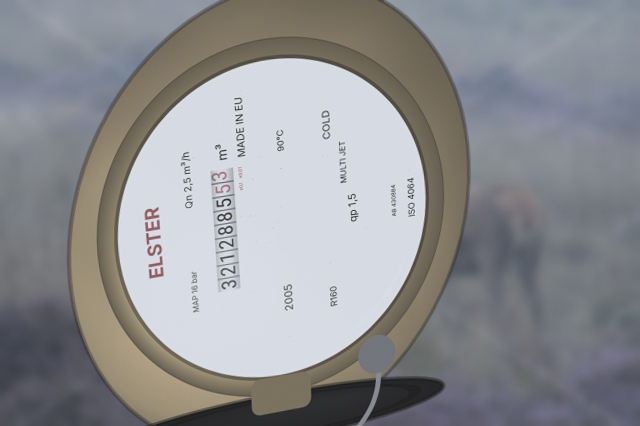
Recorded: m³ 3212885.53
